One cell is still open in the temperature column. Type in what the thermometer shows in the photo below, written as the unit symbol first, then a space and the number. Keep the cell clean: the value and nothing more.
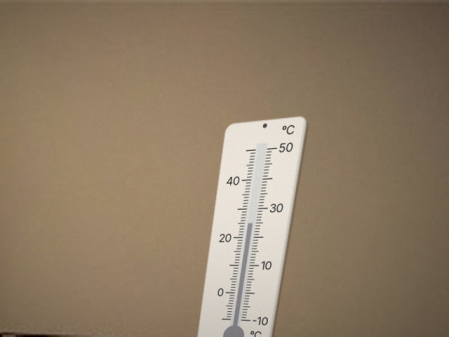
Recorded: °C 25
